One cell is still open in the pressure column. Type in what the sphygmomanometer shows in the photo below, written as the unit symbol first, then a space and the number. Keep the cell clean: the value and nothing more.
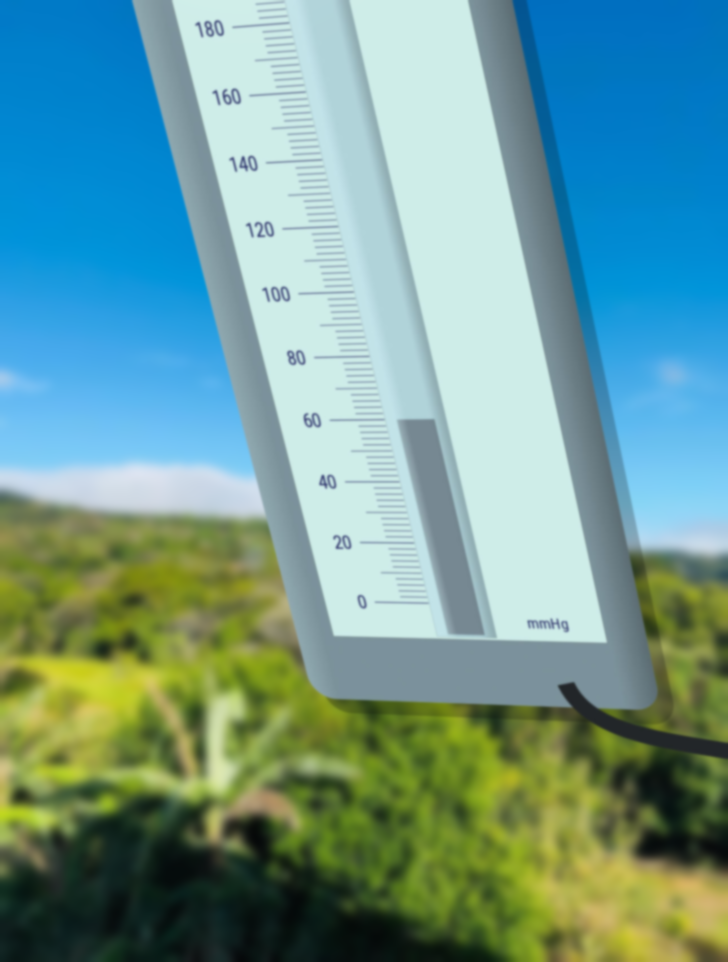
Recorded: mmHg 60
